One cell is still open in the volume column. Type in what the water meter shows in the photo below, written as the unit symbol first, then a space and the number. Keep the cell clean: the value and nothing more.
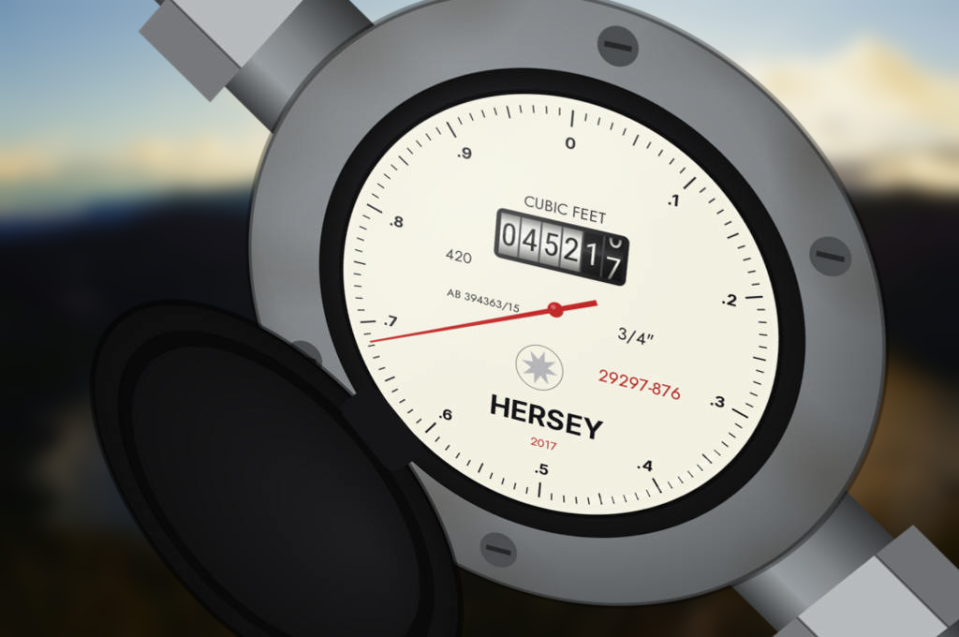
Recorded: ft³ 45216.68
